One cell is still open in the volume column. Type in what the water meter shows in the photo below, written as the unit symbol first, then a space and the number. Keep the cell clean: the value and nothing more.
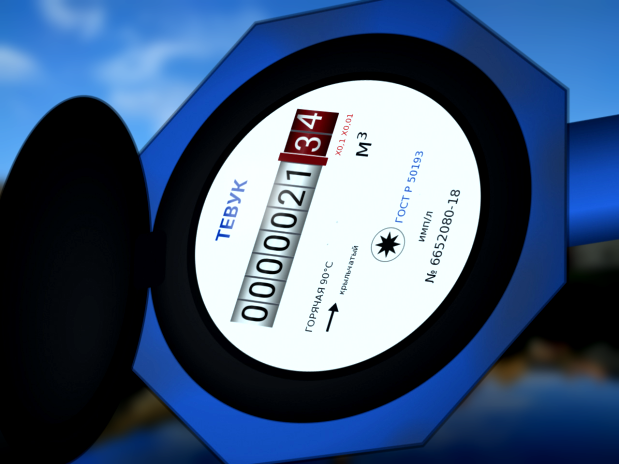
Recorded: m³ 21.34
